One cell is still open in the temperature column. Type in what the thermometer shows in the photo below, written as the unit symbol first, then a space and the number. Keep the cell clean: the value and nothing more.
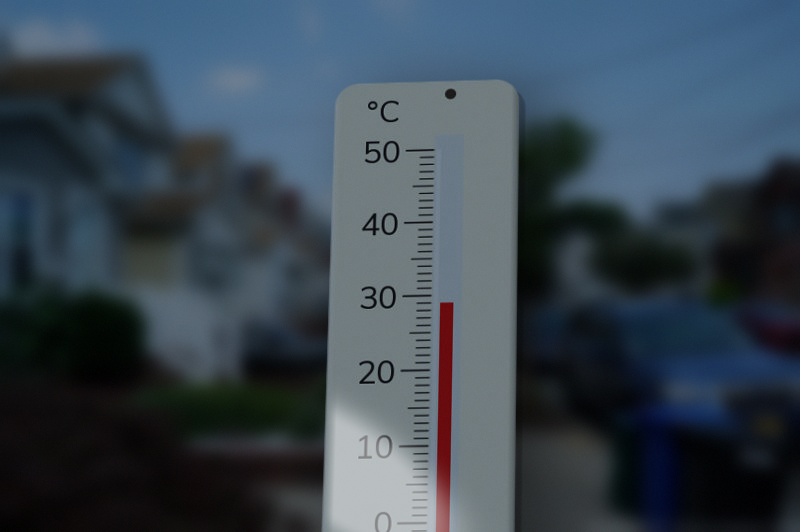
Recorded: °C 29
